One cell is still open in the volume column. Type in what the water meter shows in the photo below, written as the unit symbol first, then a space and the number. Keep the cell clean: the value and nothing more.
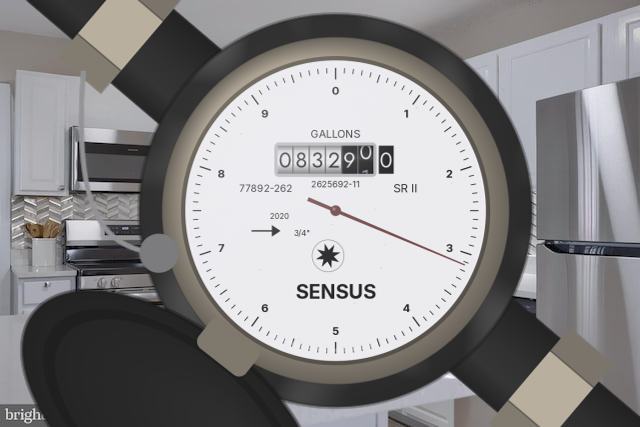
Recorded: gal 832903.1
